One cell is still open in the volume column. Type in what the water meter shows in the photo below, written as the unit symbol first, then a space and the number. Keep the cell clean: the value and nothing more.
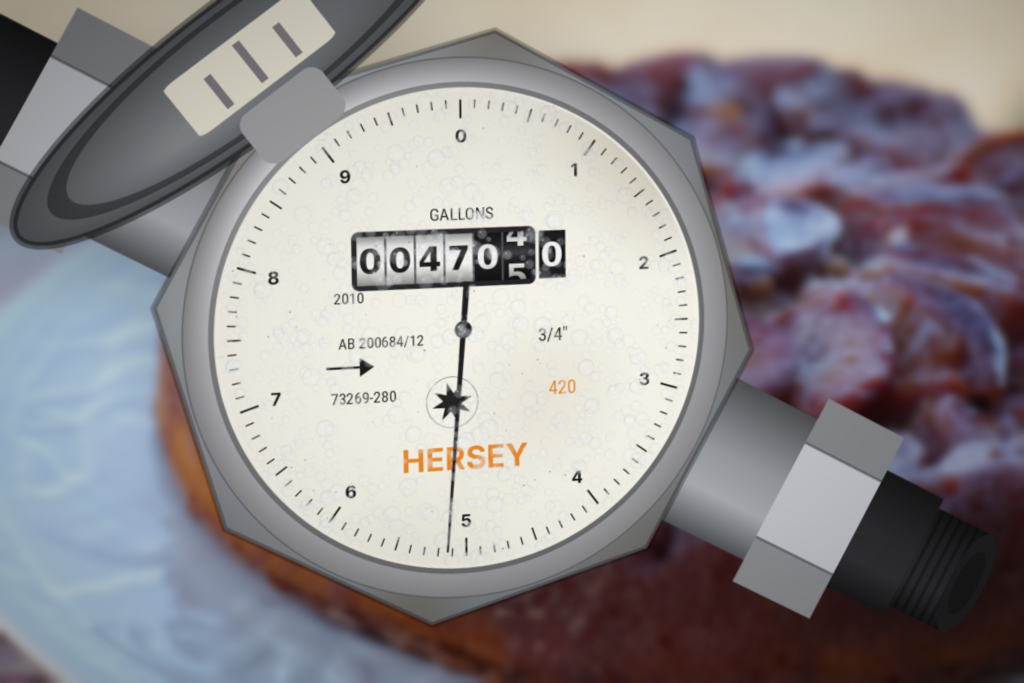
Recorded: gal 47045.1
